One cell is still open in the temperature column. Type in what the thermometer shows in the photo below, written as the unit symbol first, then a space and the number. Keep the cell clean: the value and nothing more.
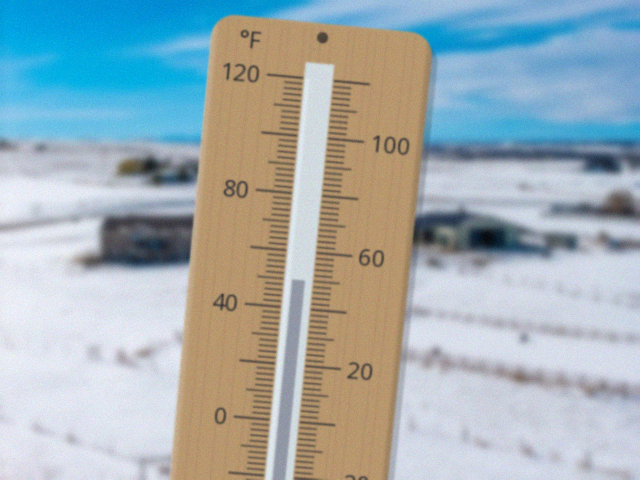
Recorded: °F 50
